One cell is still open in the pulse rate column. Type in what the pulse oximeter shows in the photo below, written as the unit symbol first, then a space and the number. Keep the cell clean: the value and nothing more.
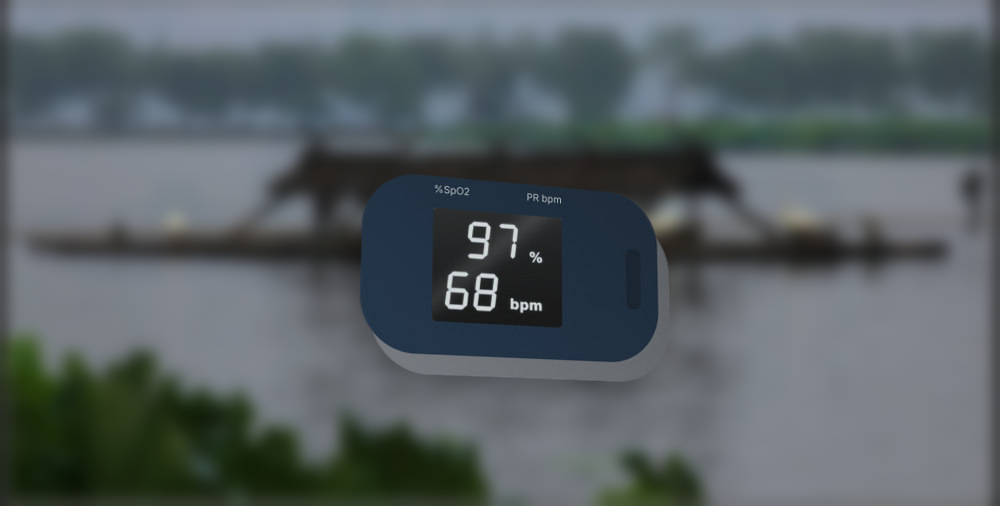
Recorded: bpm 68
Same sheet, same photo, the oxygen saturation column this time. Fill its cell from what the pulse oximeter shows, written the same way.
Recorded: % 97
